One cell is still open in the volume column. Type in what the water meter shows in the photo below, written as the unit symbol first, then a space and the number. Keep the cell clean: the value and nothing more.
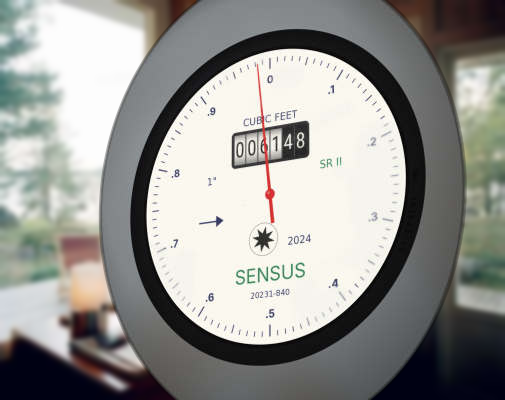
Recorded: ft³ 6147.98
